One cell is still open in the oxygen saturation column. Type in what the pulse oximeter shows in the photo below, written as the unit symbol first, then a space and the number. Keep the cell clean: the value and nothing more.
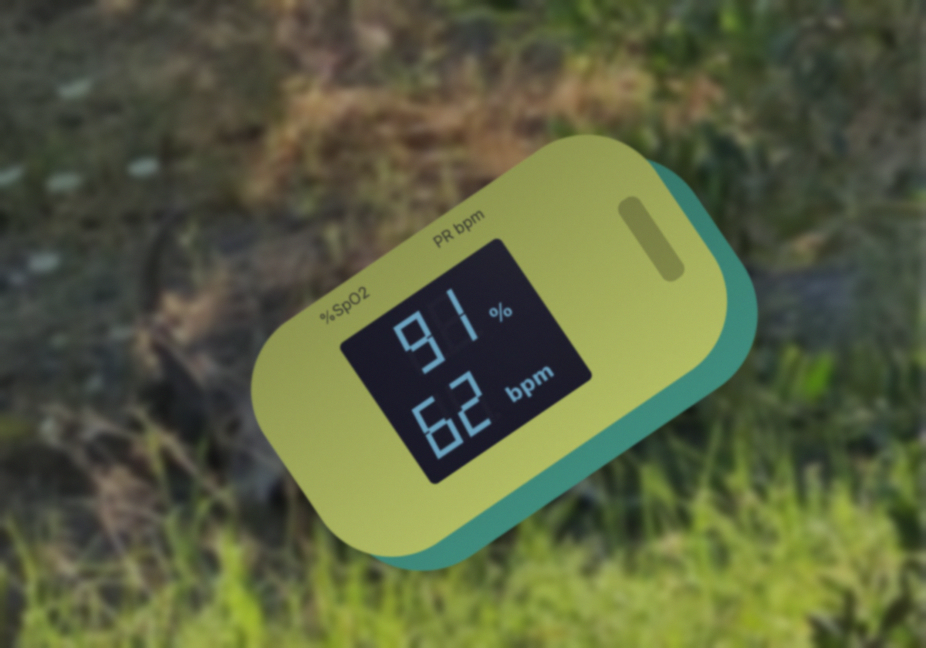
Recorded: % 91
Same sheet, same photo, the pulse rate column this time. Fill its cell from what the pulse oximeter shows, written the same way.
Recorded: bpm 62
